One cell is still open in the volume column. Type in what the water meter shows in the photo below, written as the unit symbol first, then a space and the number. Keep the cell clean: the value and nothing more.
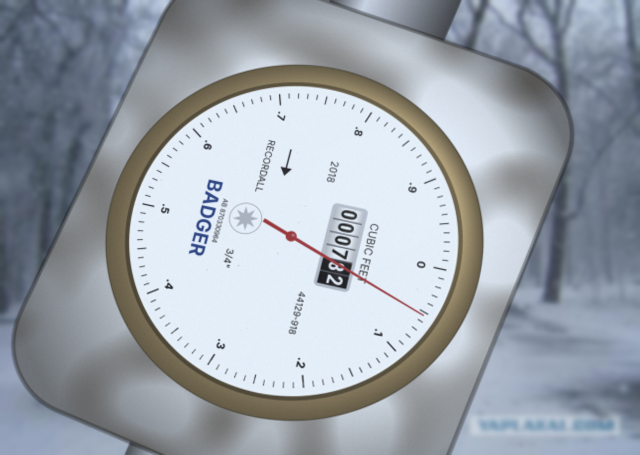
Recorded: ft³ 782.05
